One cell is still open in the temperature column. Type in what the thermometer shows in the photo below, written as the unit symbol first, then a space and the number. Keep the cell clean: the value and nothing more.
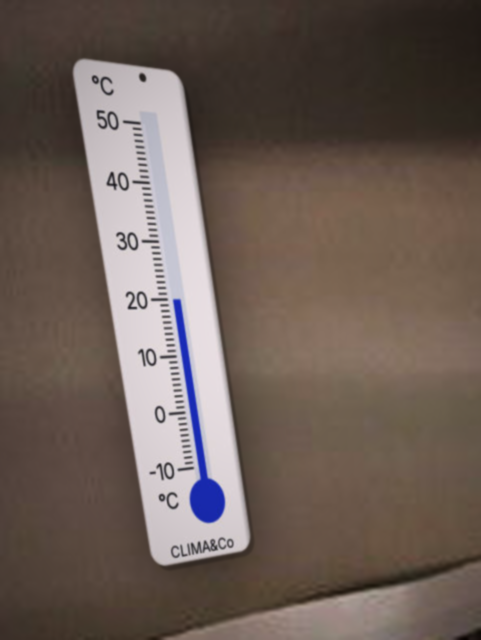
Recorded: °C 20
